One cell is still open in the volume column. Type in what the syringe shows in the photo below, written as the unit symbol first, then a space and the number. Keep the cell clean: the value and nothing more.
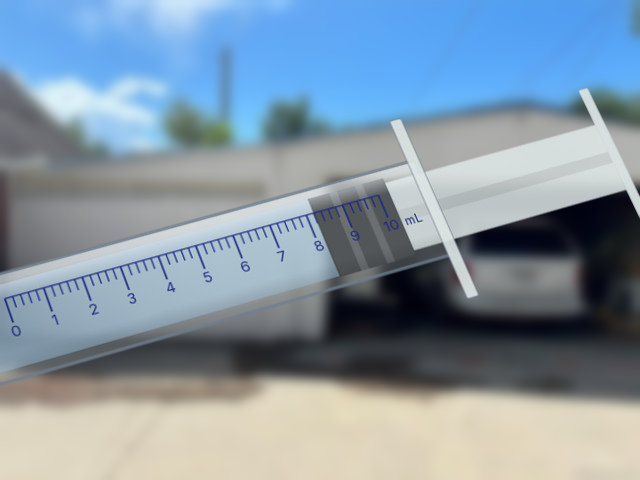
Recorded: mL 8.2
